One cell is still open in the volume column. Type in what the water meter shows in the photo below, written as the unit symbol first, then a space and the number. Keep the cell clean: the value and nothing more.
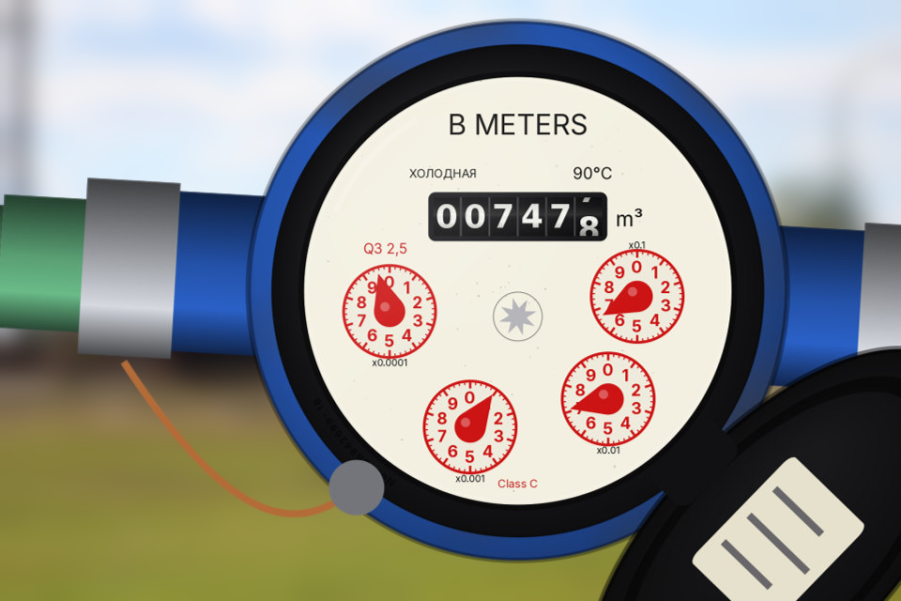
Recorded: m³ 7477.6709
